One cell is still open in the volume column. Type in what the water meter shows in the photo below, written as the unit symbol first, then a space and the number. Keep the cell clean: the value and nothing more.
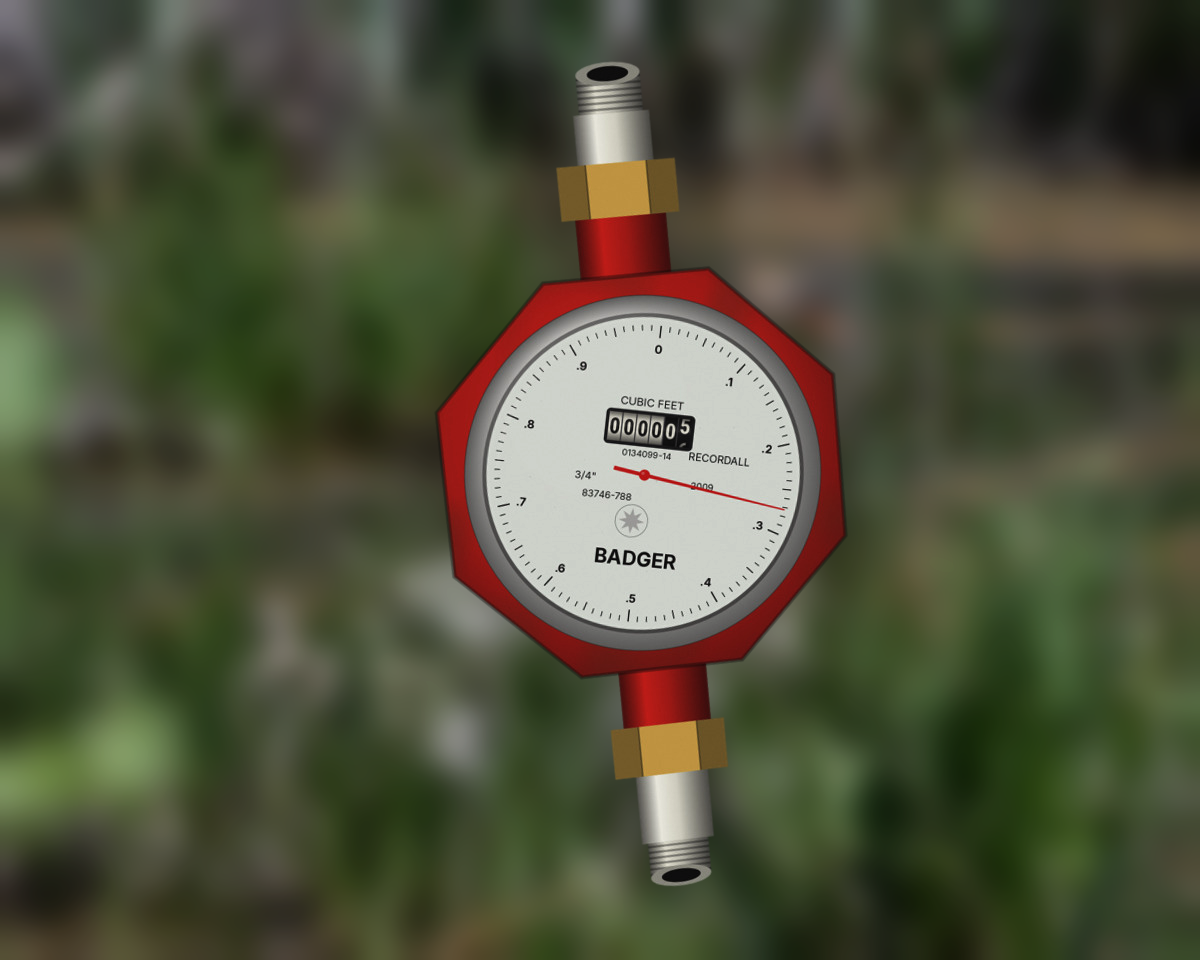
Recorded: ft³ 5.27
